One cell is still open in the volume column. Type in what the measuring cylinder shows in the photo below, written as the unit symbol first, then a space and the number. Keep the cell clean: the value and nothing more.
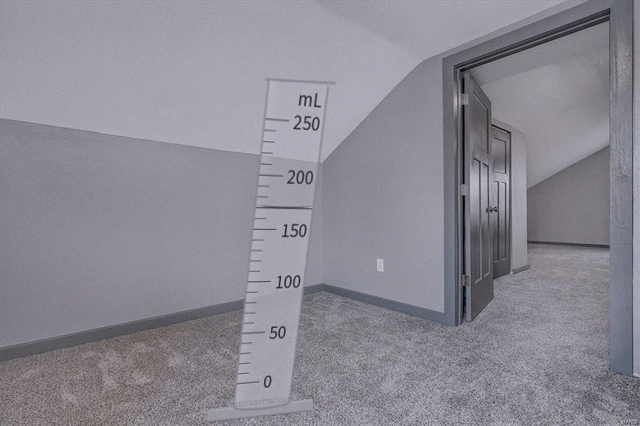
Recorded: mL 170
